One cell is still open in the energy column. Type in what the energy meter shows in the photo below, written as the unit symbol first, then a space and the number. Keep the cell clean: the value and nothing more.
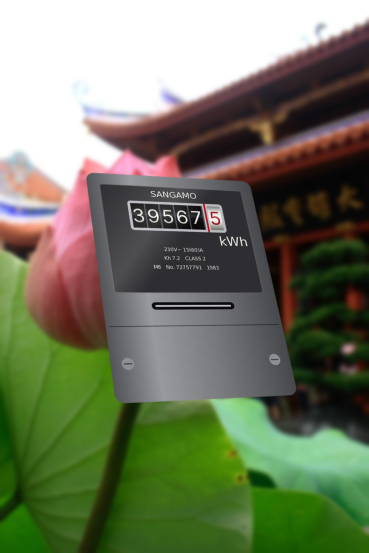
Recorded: kWh 39567.5
